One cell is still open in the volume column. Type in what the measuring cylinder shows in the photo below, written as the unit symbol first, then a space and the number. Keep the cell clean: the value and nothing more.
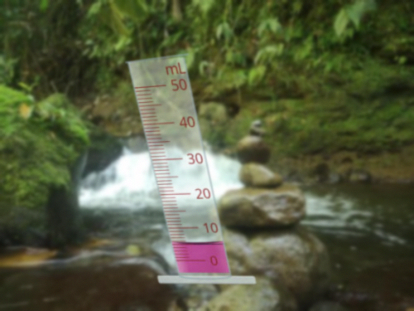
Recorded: mL 5
